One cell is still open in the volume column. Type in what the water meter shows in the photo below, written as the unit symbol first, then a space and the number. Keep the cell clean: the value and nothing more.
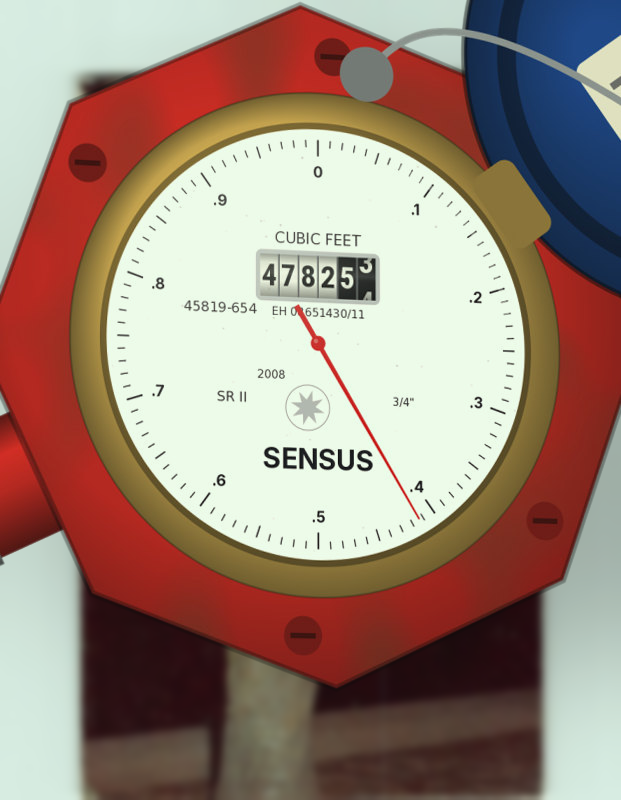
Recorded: ft³ 478253.41
